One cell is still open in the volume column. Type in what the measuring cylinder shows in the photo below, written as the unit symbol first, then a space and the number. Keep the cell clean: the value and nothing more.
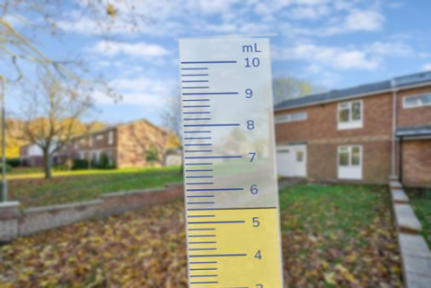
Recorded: mL 5.4
